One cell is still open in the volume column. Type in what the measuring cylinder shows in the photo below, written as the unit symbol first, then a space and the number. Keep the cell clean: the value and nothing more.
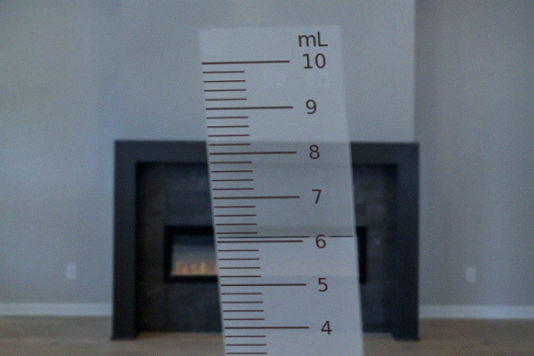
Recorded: mL 6.1
